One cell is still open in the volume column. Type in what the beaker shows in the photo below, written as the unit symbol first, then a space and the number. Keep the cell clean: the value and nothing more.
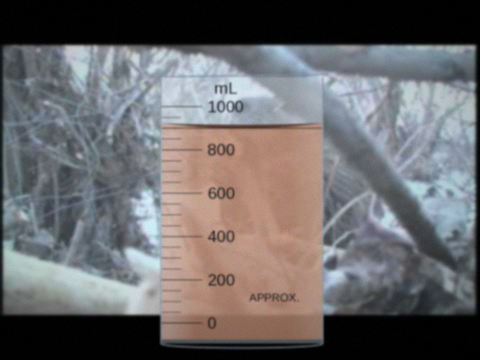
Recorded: mL 900
